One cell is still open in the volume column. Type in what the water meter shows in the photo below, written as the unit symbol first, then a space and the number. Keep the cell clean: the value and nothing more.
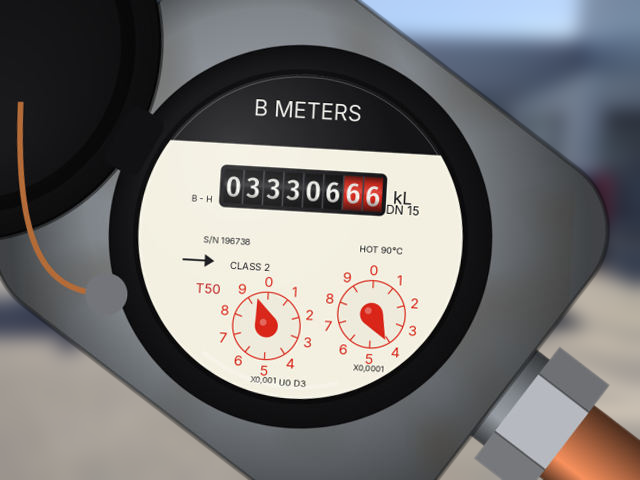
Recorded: kL 33306.6594
